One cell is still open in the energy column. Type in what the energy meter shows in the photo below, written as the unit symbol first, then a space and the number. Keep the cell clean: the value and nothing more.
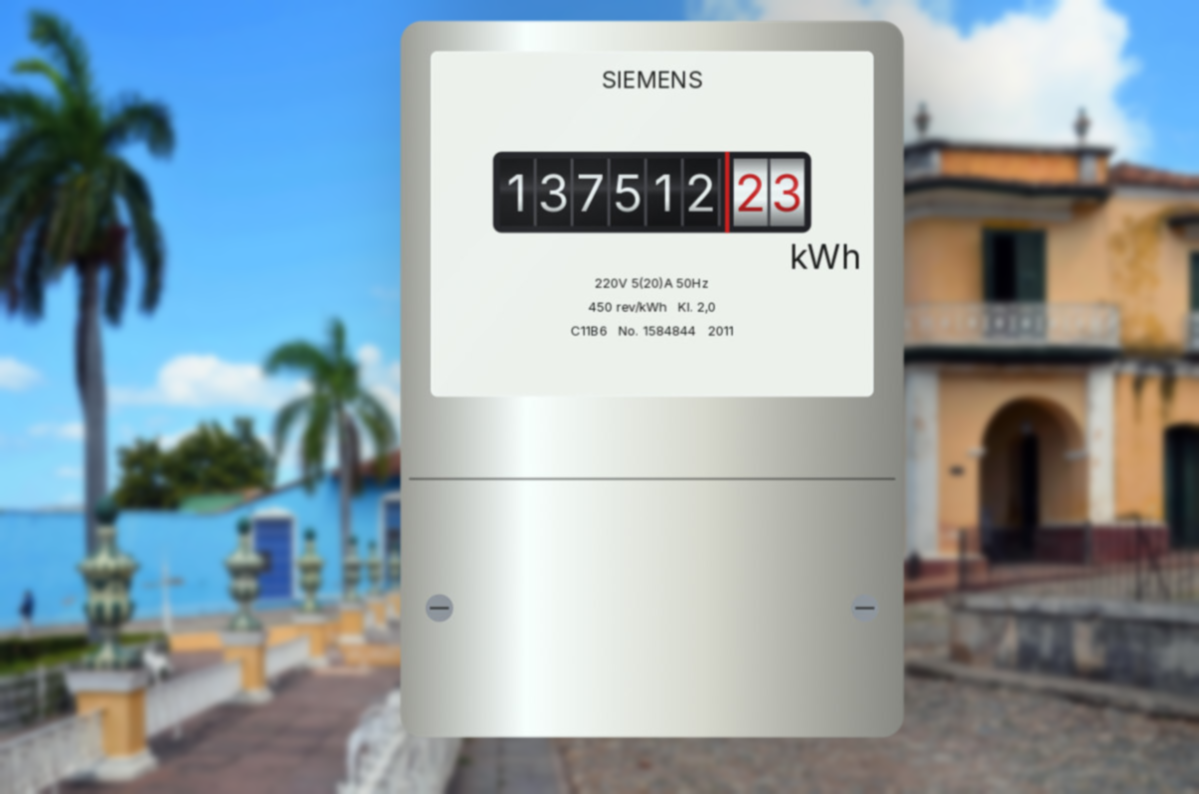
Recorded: kWh 137512.23
